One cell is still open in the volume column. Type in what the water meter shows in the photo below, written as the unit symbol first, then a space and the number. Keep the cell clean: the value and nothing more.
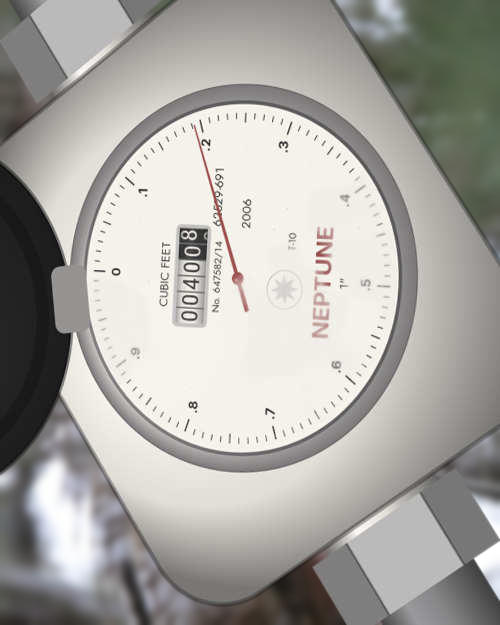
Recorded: ft³ 4008.19
